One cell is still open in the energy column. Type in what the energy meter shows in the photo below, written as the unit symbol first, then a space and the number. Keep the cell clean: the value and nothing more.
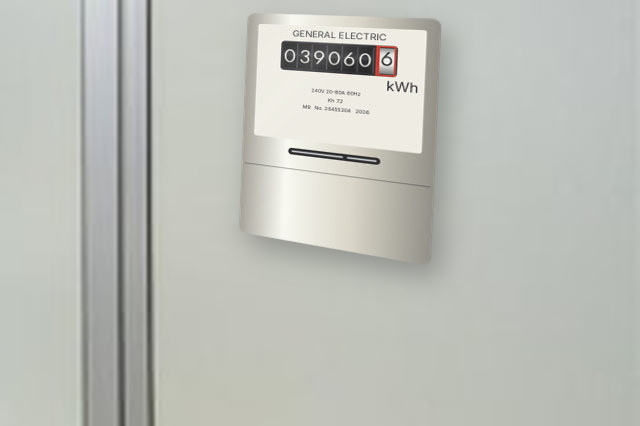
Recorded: kWh 39060.6
